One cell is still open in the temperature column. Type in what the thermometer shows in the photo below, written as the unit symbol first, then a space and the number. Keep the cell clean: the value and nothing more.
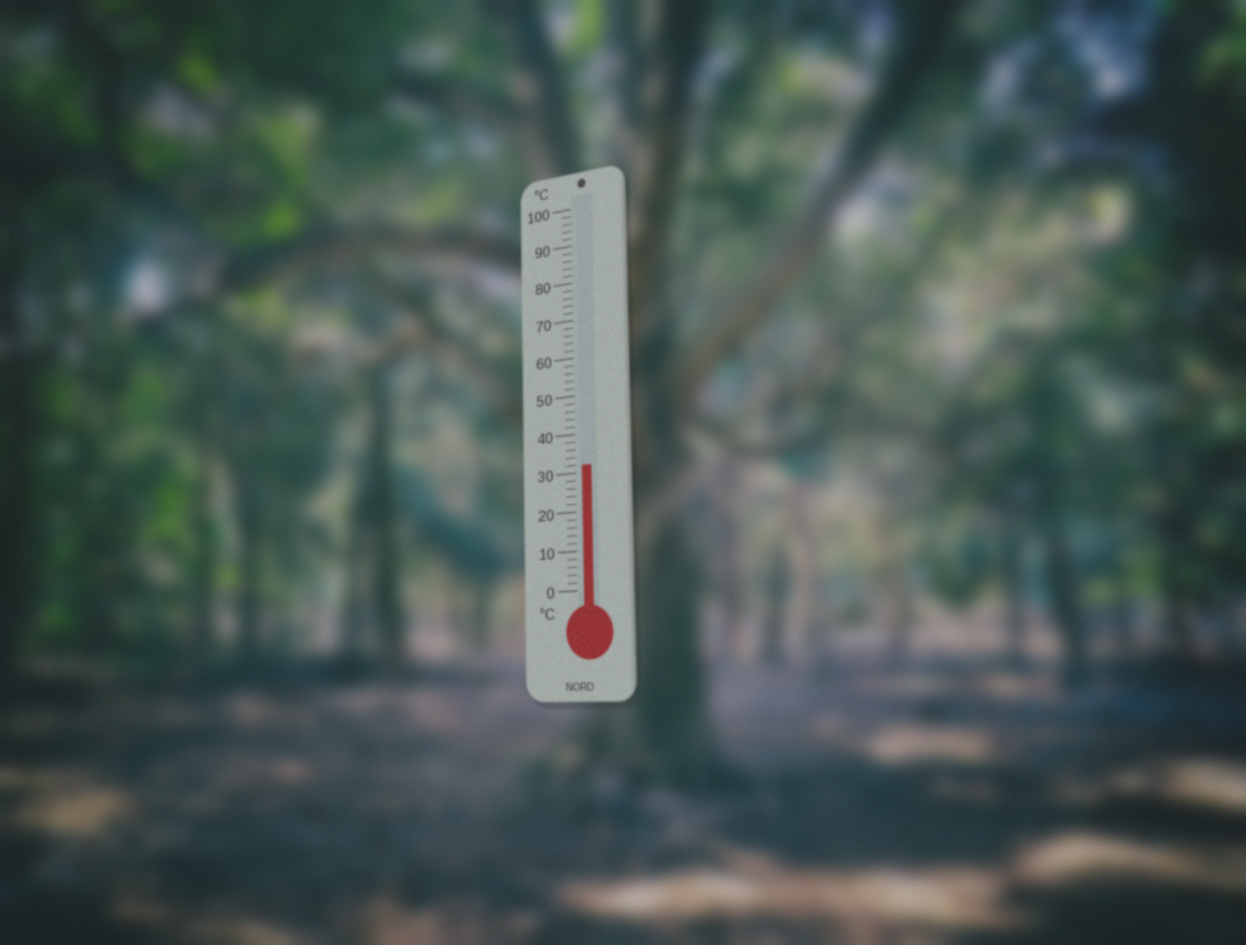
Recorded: °C 32
